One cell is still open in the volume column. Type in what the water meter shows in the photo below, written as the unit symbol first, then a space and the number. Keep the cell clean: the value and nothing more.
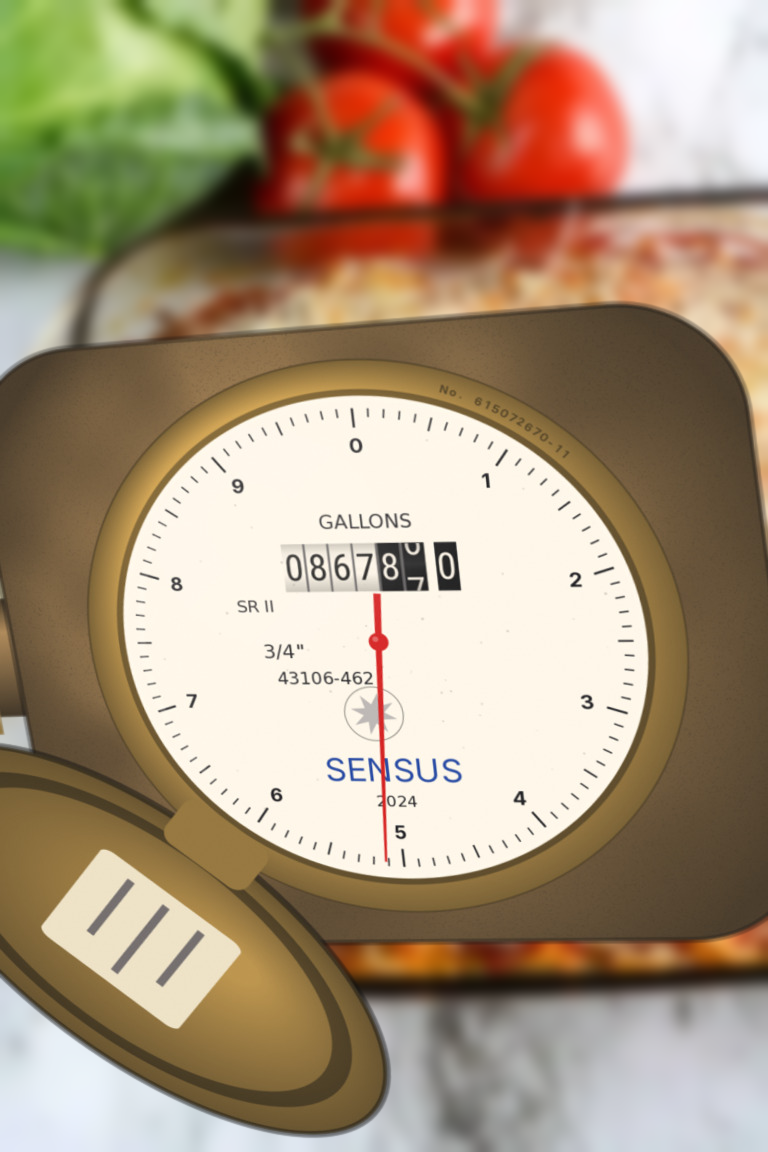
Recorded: gal 867865.1
